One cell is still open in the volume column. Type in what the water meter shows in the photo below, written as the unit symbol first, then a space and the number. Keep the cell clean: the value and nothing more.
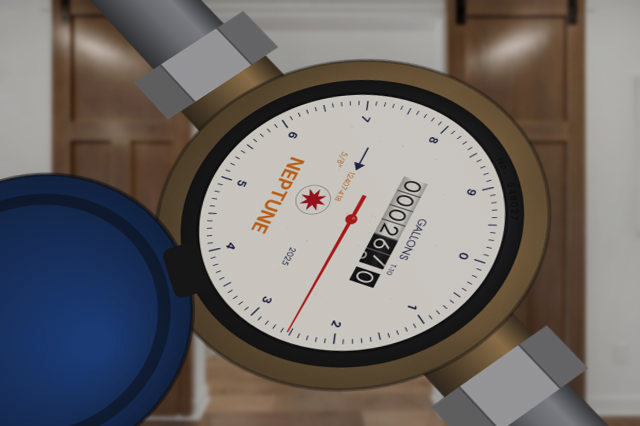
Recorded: gal 2672.5
